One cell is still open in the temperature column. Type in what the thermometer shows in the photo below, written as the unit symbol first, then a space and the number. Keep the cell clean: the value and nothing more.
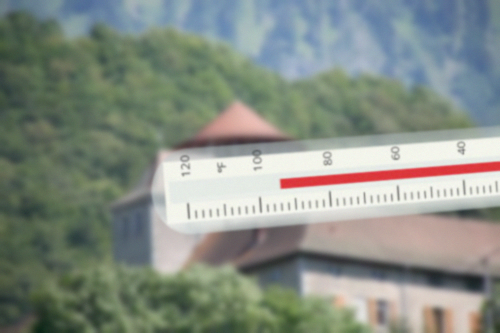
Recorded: °F 94
